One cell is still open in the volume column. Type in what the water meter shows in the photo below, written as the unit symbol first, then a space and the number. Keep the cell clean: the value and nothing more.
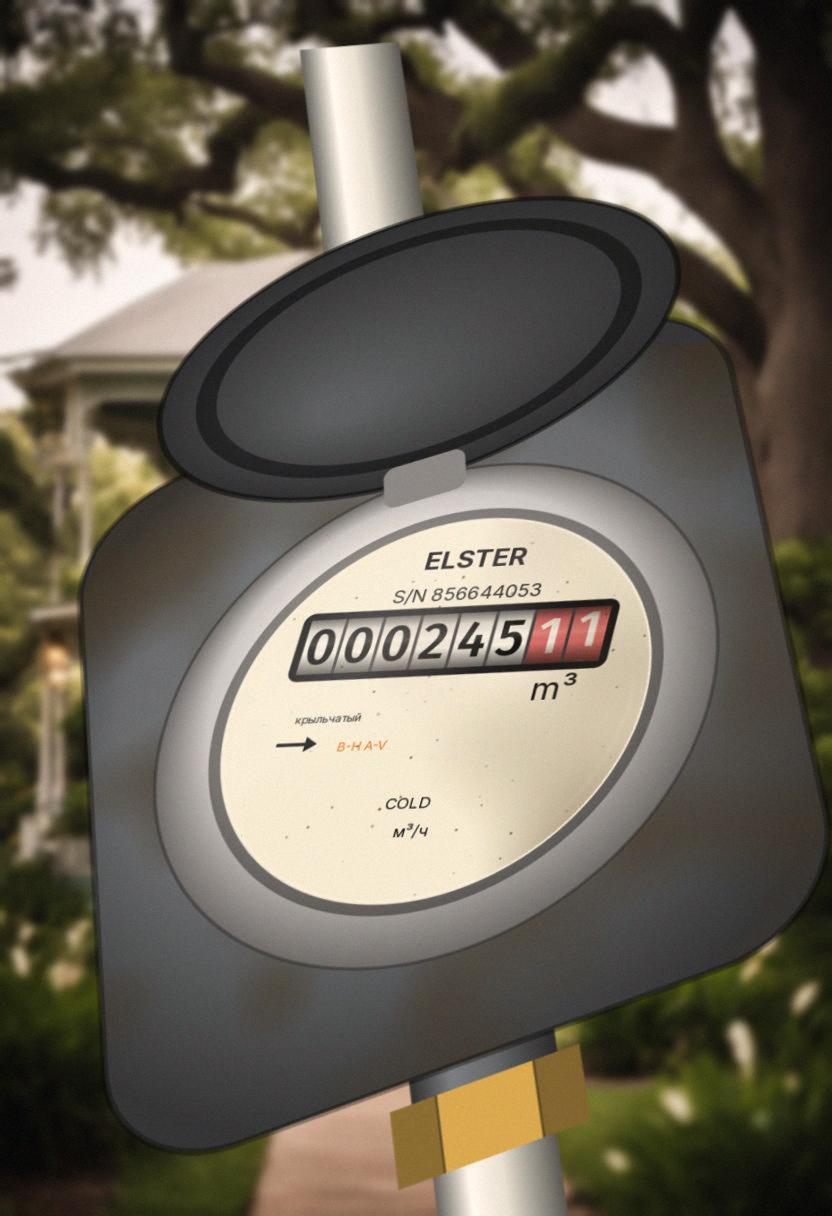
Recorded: m³ 245.11
